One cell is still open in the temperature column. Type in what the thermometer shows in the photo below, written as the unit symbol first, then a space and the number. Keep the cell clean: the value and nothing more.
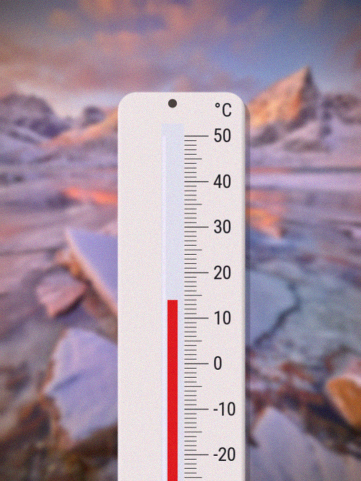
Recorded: °C 14
